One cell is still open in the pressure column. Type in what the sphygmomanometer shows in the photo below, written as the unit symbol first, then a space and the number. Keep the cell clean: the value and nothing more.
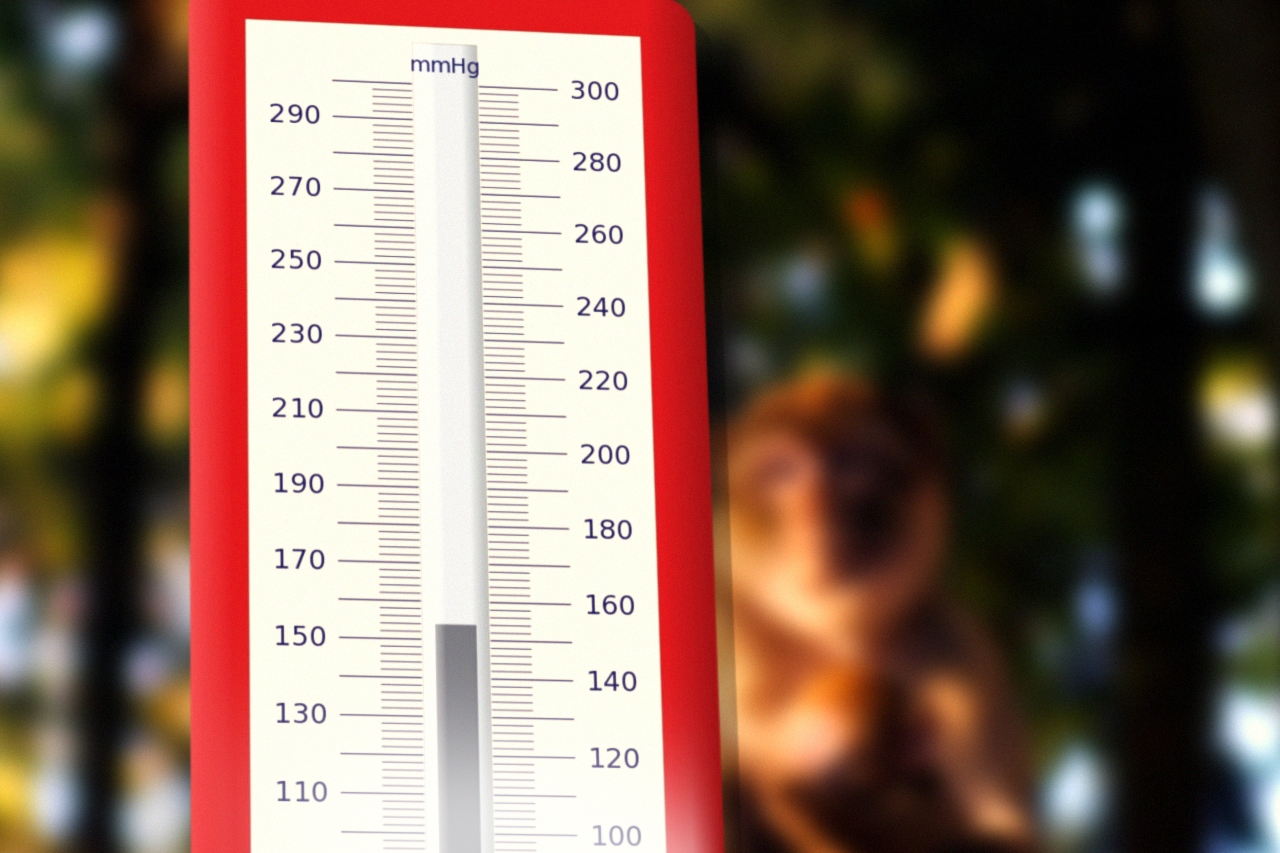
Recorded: mmHg 154
